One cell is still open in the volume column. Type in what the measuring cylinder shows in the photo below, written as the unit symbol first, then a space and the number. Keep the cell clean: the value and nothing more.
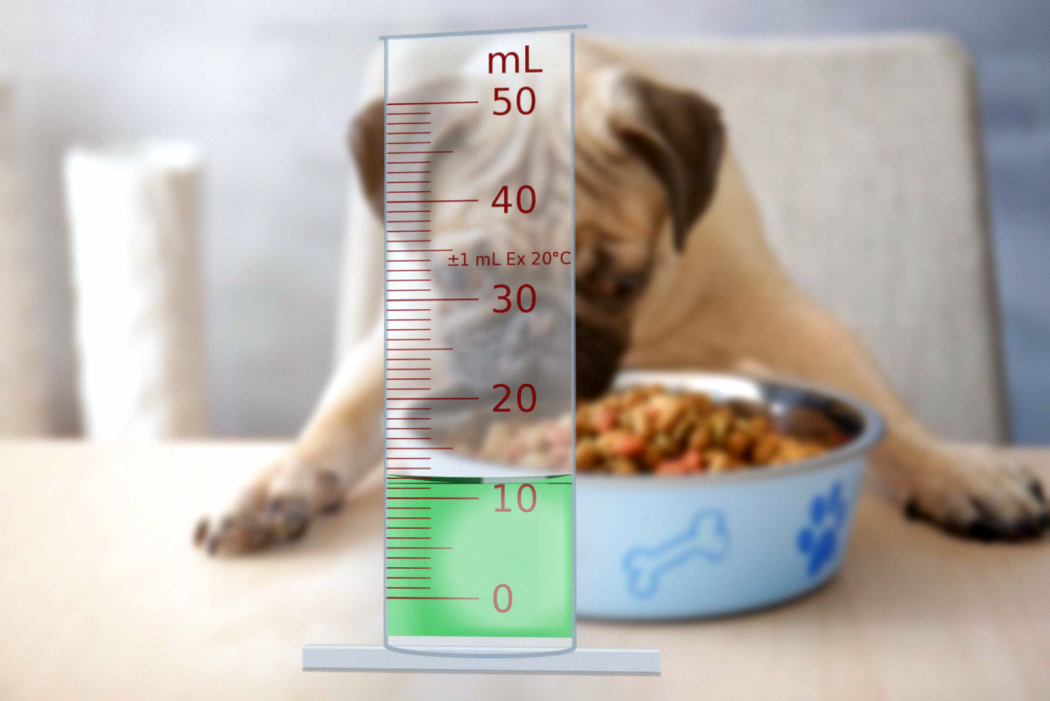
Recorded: mL 11.5
